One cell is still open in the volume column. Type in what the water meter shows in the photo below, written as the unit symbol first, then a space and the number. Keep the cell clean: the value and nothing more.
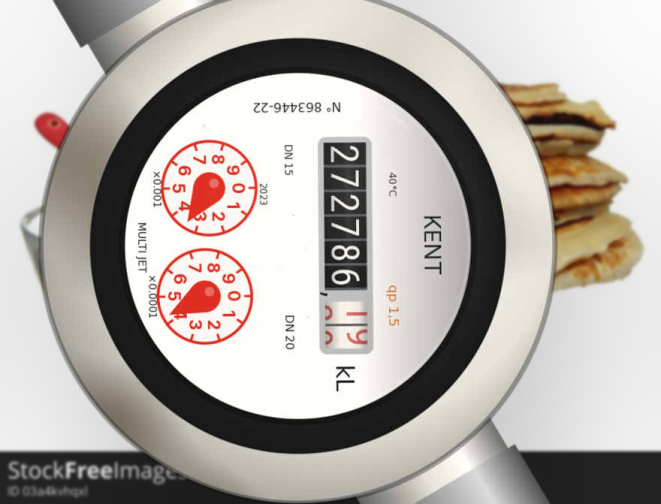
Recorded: kL 272786.1934
